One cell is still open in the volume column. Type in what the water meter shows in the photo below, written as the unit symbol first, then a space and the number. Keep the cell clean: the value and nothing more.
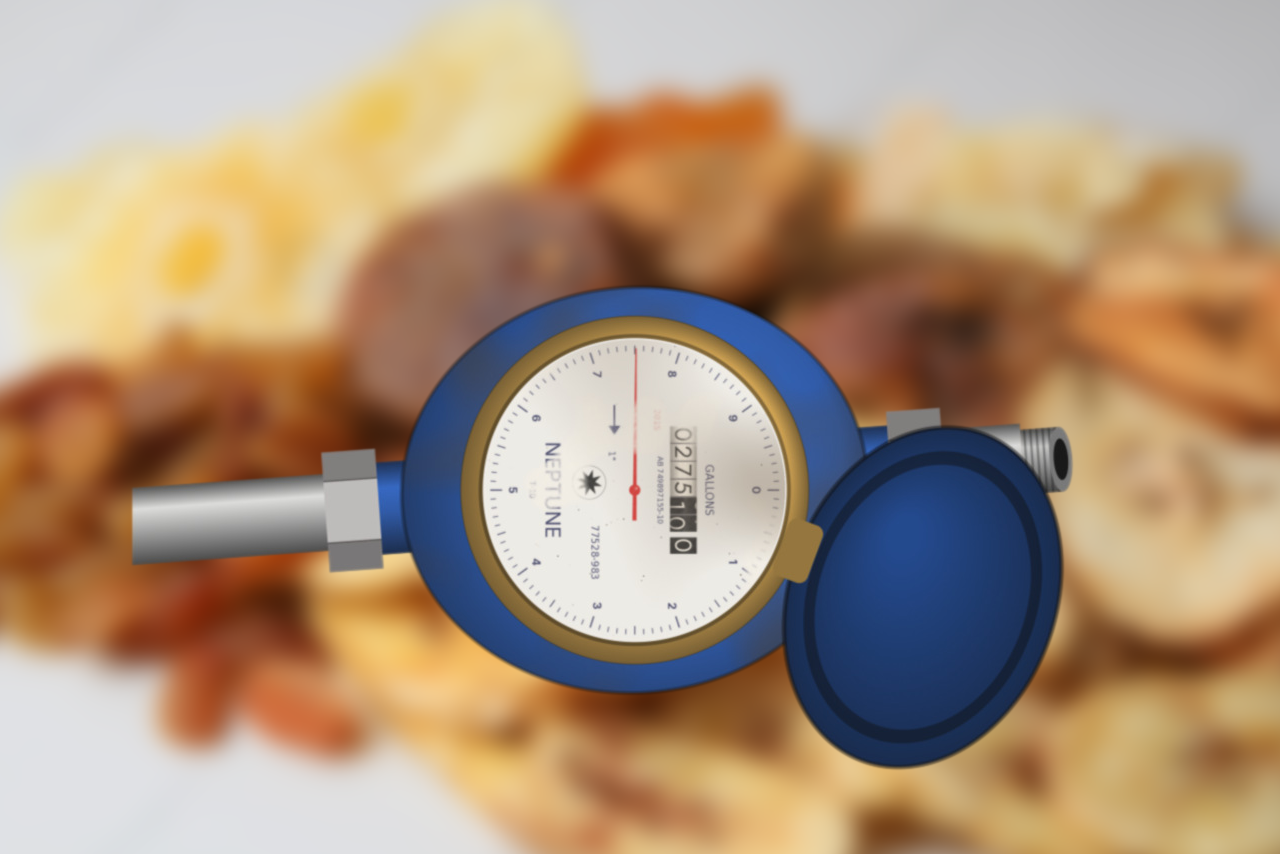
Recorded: gal 275097.5
